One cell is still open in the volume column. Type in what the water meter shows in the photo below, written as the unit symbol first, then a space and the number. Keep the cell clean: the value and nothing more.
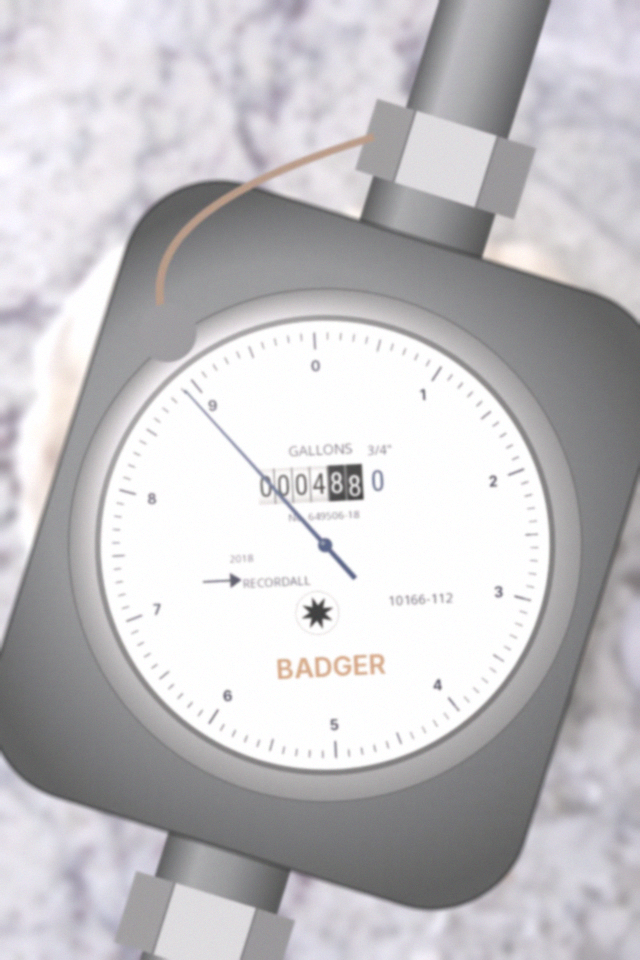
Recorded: gal 4878.9
